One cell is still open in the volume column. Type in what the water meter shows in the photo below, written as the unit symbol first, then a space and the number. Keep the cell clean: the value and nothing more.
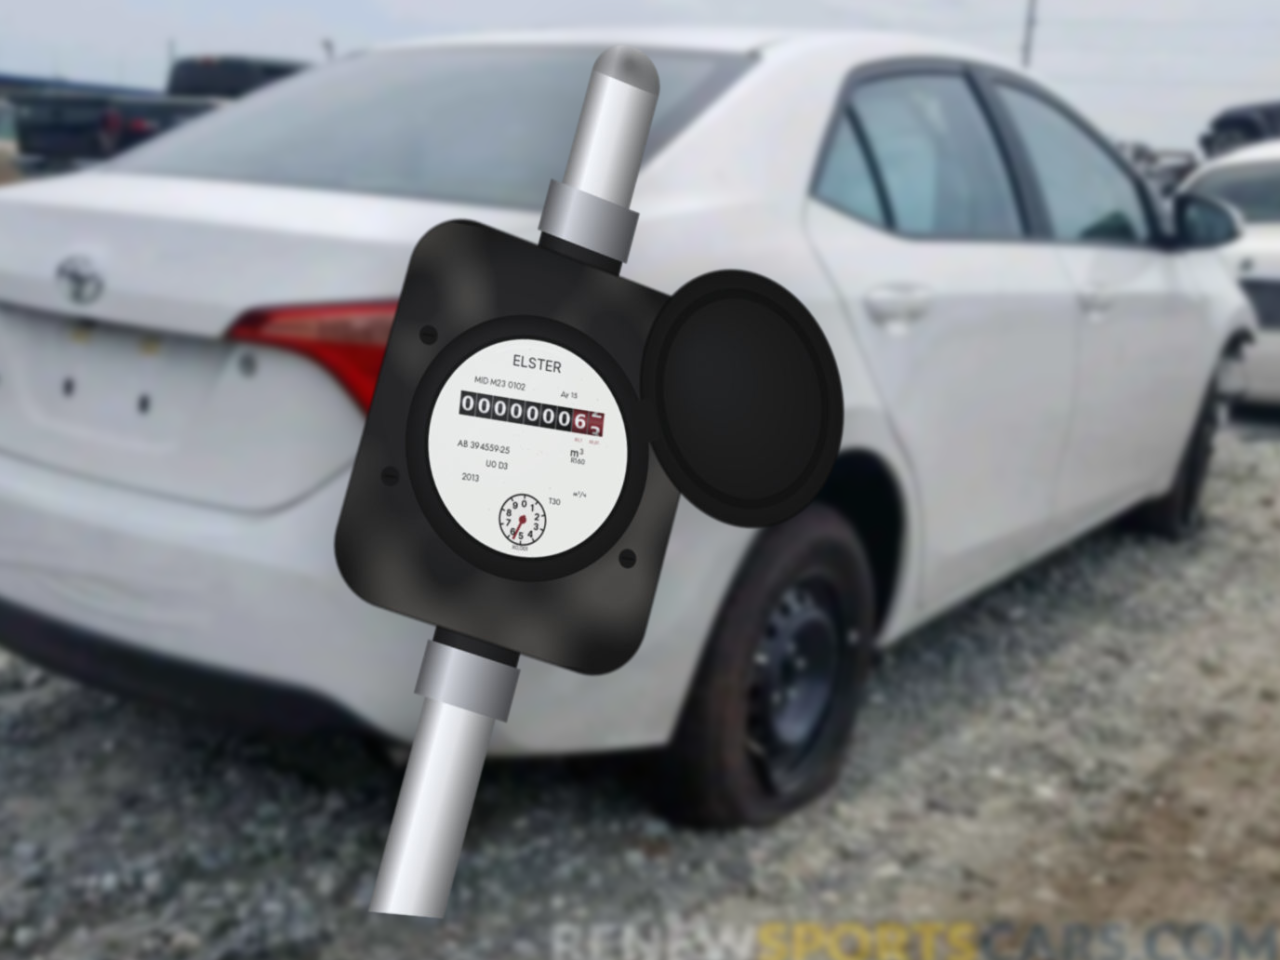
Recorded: m³ 0.625
